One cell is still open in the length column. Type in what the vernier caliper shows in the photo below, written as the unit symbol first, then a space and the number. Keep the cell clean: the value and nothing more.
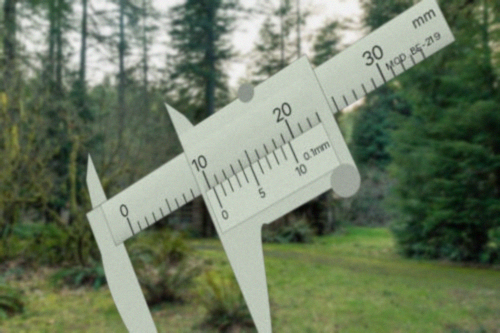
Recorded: mm 10.4
